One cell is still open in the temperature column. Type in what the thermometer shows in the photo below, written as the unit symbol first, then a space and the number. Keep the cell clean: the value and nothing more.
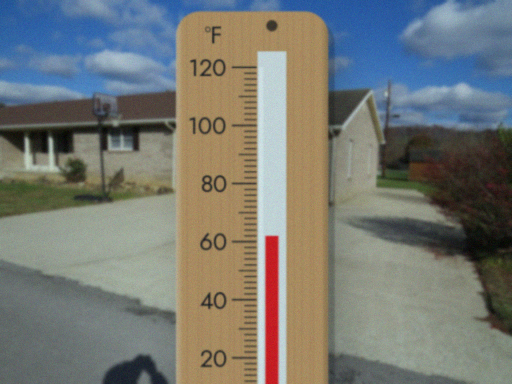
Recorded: °F 62
